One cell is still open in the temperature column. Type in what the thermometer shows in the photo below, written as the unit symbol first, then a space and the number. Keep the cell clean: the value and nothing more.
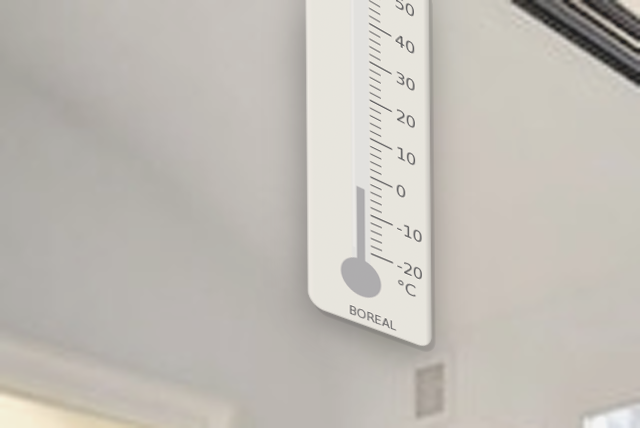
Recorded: °C -4
